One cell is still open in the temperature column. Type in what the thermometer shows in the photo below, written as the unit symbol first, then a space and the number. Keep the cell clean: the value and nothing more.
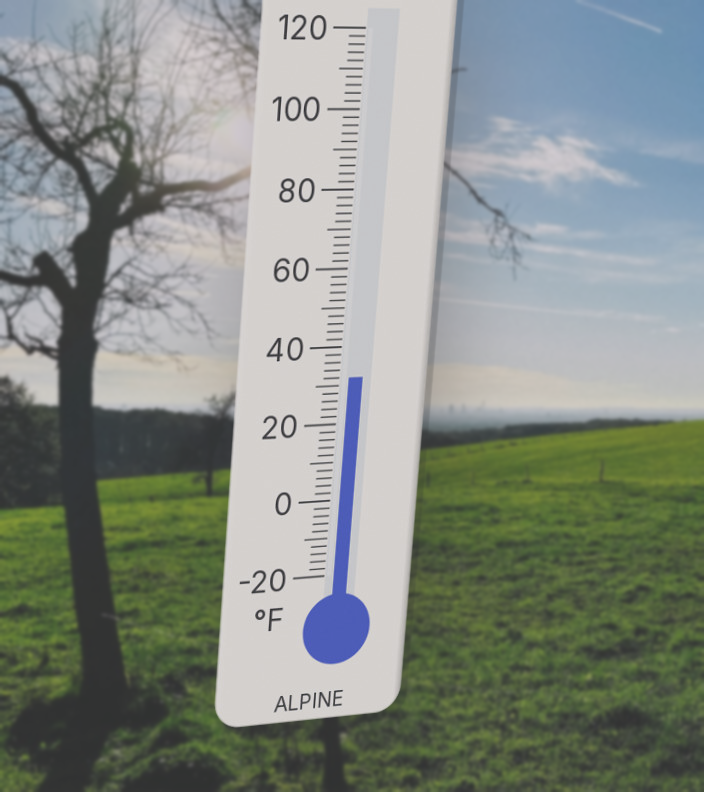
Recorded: °F 32
